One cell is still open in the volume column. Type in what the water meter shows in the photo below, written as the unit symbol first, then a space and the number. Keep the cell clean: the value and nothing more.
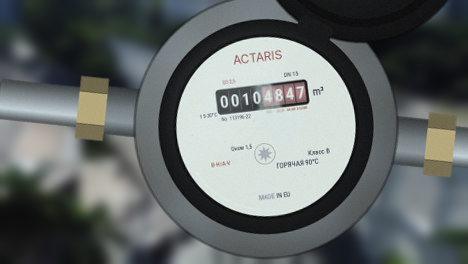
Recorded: m³ 10.4847
